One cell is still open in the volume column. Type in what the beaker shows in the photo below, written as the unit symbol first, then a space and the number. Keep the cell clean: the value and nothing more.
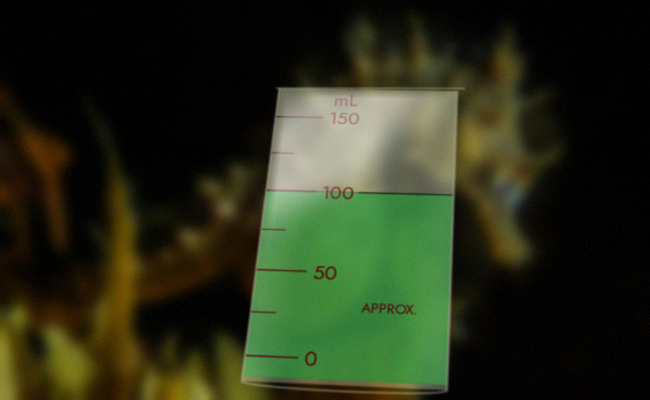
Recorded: mL 100
